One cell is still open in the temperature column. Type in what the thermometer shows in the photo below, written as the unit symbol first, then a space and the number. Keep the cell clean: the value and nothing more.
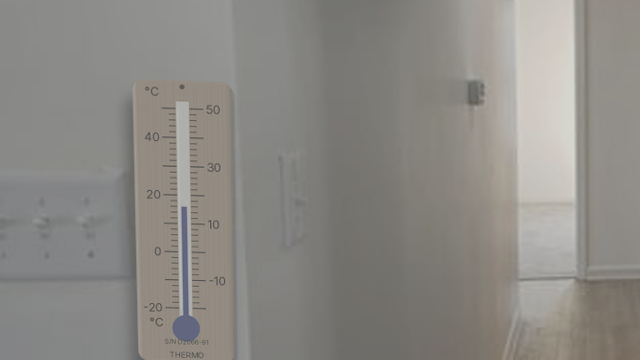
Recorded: °C 16
